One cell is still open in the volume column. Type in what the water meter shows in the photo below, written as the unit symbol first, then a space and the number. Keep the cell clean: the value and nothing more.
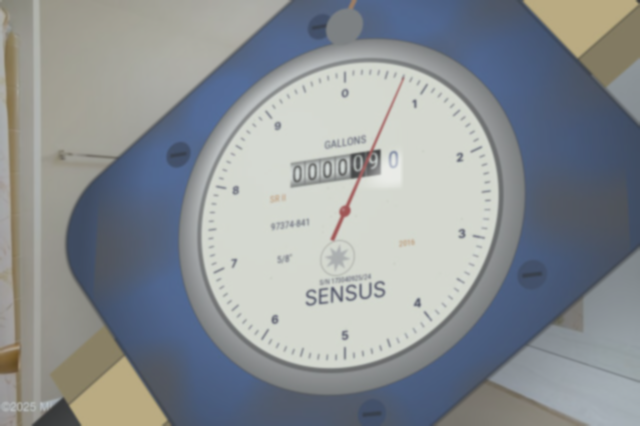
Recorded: gal 90.7
